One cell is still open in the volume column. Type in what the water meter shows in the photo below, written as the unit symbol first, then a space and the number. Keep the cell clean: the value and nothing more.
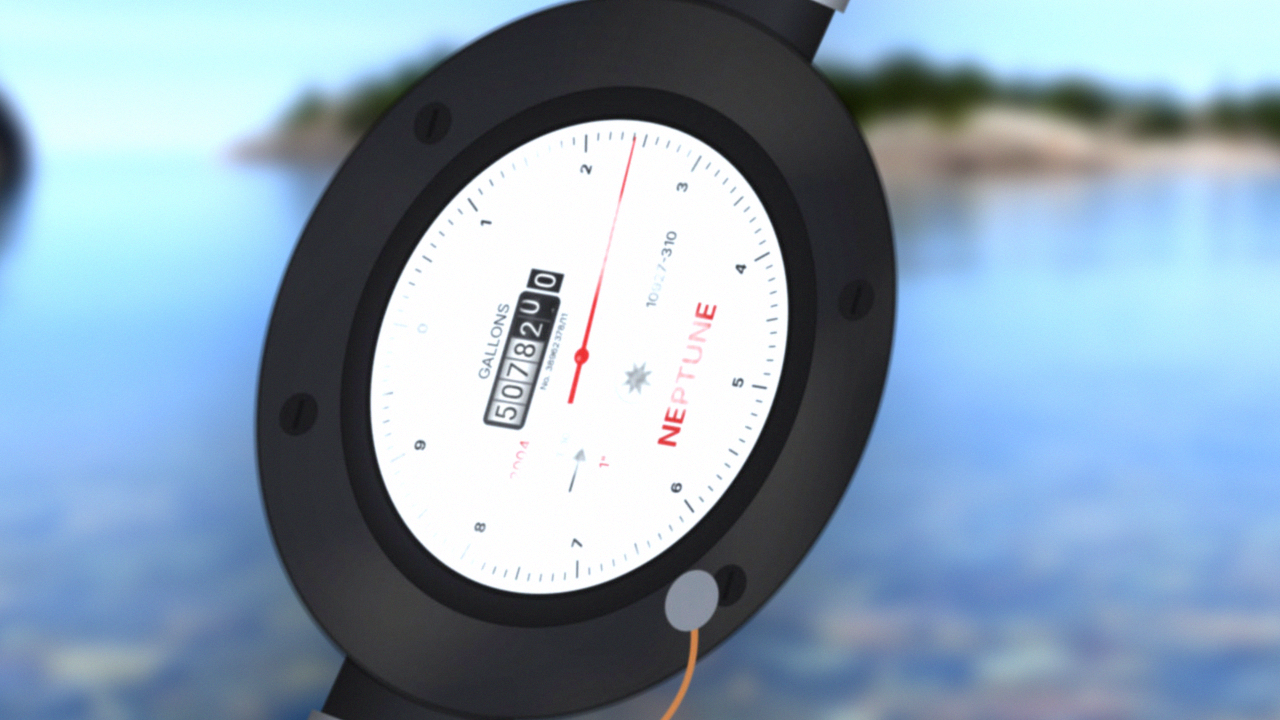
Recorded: gal 5078202.4
